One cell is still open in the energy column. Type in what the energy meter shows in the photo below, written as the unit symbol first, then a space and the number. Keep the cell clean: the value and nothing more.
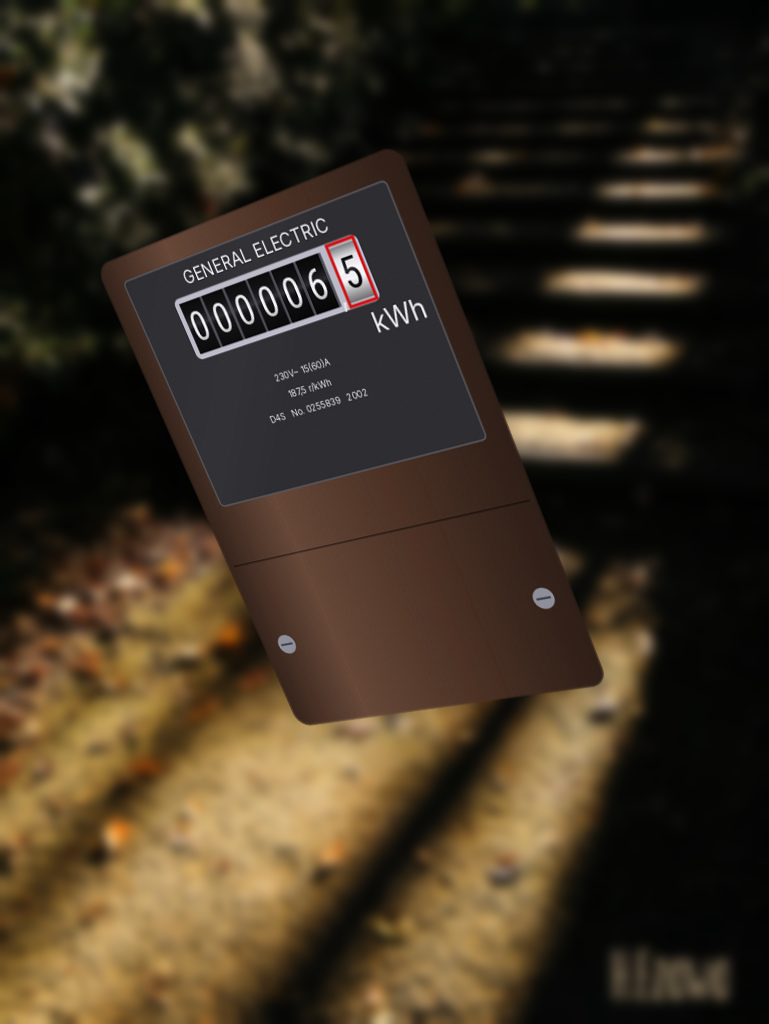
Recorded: kWh 6.5
